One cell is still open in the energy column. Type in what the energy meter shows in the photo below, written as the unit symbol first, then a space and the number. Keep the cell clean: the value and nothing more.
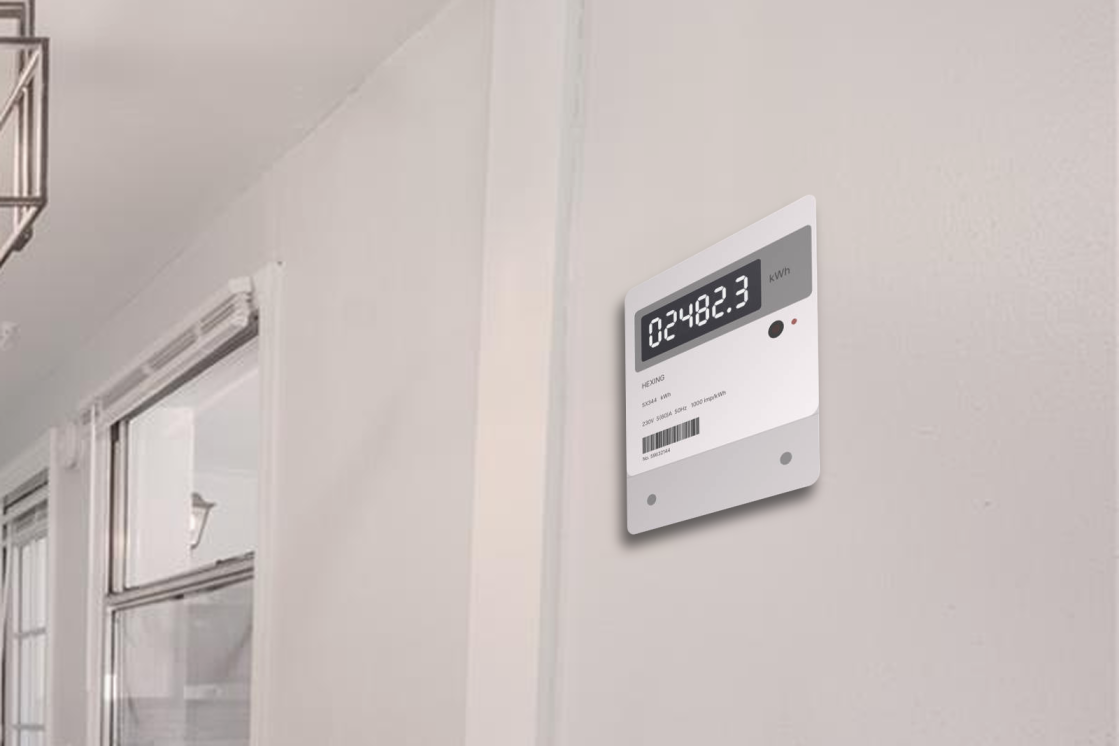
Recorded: kWh 2482.3
